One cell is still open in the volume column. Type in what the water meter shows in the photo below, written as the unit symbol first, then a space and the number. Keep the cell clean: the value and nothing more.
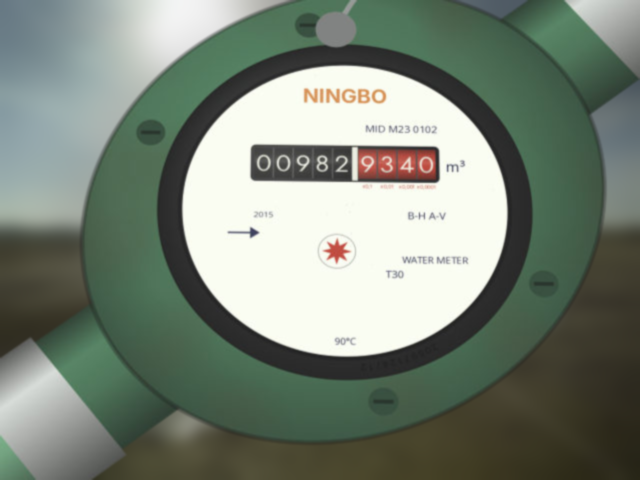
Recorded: m³ 982.9340
